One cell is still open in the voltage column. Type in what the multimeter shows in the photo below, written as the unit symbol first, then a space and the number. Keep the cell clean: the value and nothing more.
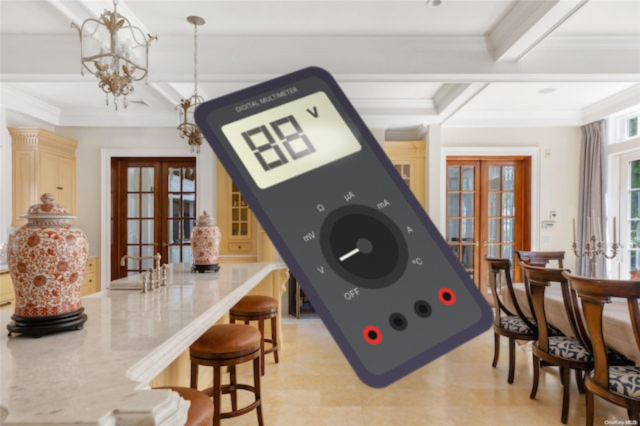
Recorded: V 88
